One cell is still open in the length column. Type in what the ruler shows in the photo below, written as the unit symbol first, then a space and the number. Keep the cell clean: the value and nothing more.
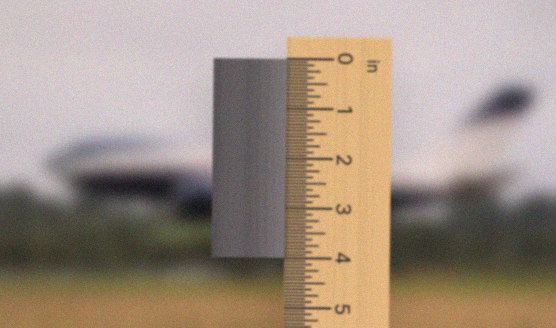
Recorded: in 4
